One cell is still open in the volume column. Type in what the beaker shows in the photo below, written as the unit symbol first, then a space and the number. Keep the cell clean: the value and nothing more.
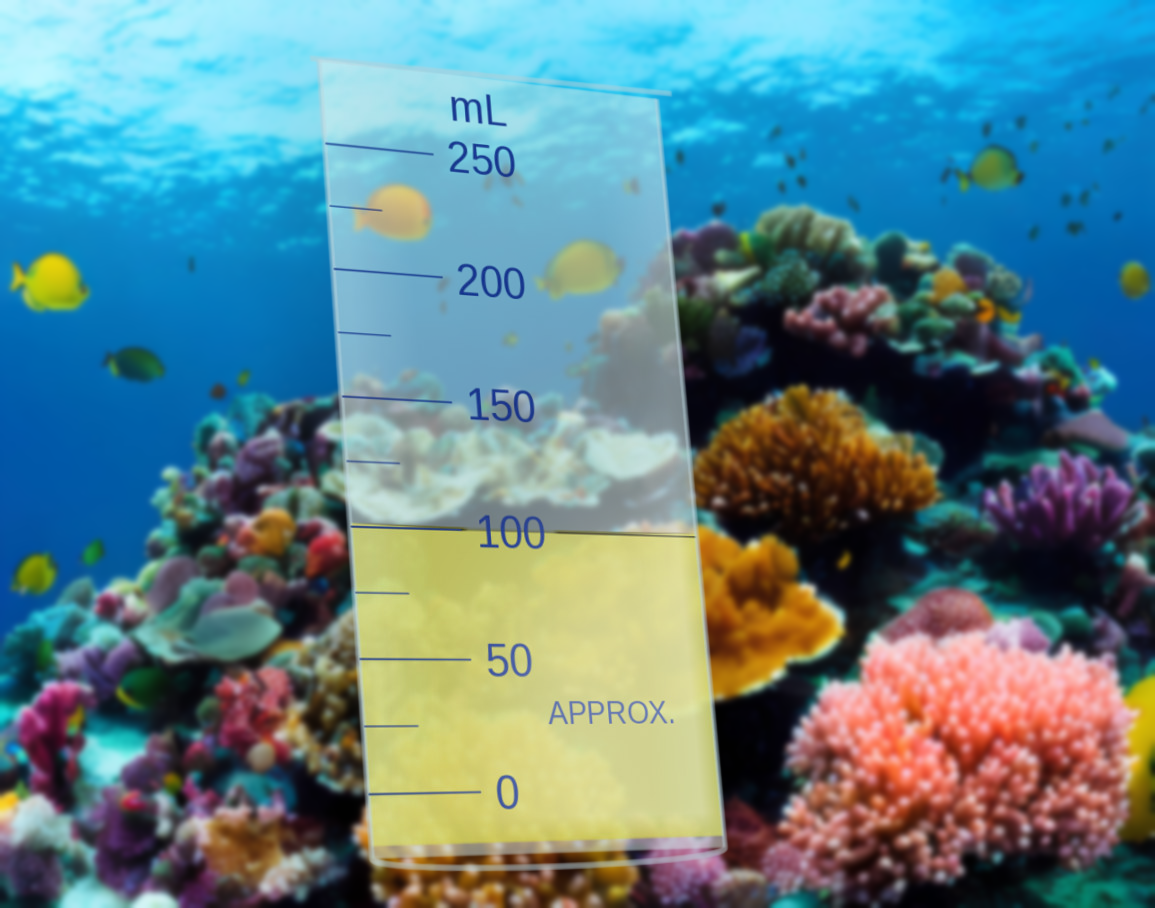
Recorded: mL 100
